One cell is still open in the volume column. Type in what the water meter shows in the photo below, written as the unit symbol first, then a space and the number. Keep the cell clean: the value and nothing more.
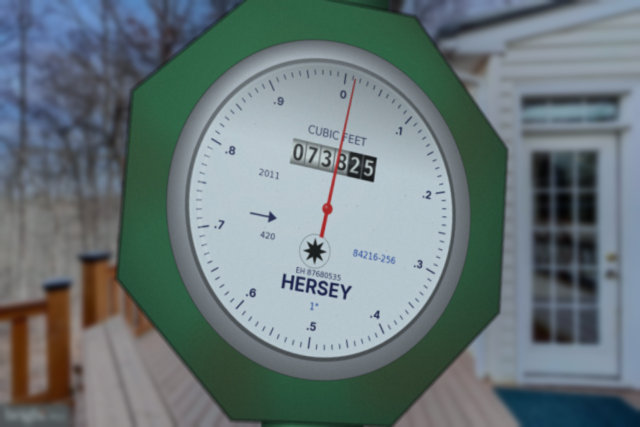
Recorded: ft³ 73825.01
